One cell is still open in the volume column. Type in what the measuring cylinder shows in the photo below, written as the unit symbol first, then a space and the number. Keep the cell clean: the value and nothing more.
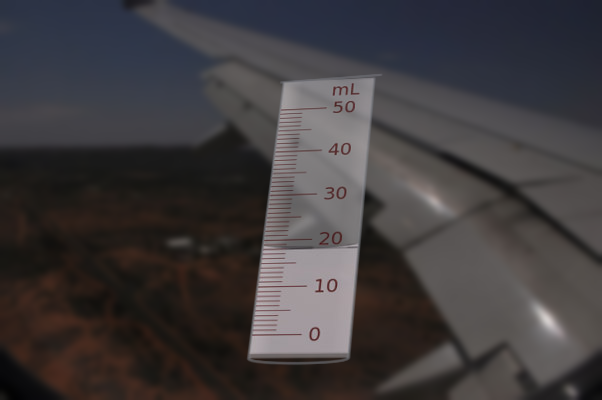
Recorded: mL 18
